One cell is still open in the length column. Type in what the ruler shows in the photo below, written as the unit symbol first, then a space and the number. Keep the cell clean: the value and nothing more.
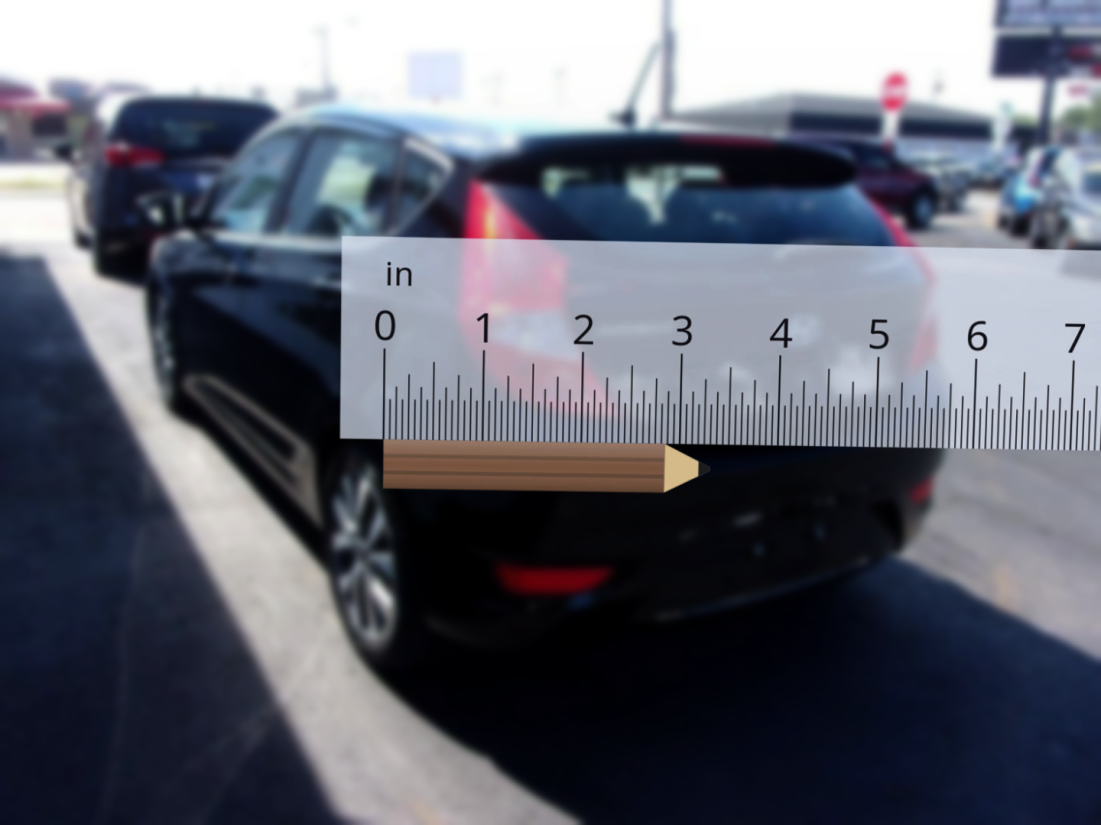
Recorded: in 3.3125
